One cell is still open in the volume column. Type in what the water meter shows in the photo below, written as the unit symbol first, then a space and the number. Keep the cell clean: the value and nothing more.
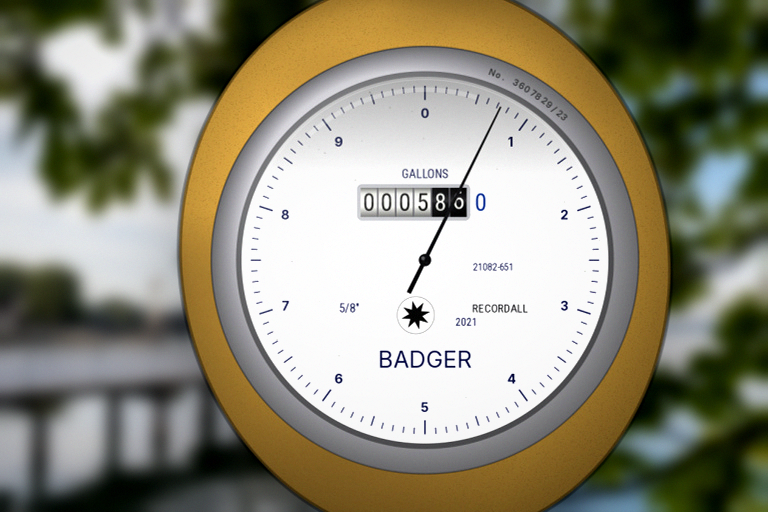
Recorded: gal 5860.7
